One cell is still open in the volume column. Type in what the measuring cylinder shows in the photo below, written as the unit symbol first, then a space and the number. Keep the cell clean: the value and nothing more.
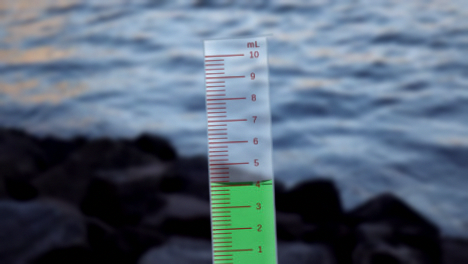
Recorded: mL 4
